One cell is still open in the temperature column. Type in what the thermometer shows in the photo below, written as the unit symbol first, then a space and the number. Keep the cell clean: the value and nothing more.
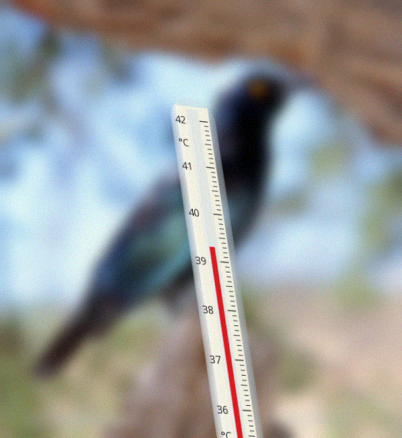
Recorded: °C 39.3
